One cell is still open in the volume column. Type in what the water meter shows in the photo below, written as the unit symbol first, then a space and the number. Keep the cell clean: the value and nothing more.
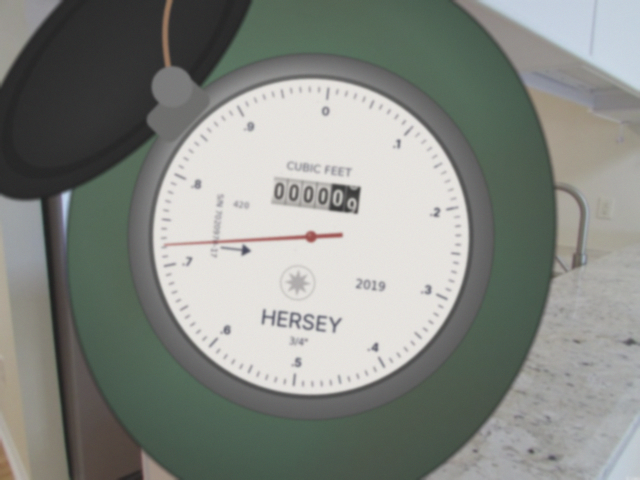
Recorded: ft³ 8.72
